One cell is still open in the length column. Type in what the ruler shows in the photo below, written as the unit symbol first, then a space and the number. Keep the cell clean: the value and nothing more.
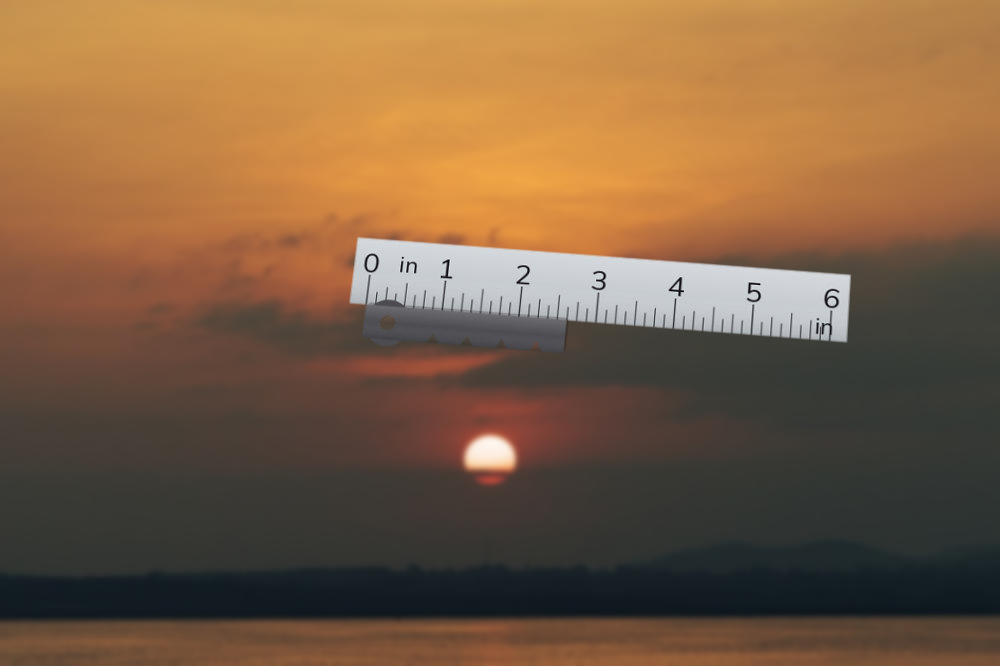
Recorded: in 2.625
